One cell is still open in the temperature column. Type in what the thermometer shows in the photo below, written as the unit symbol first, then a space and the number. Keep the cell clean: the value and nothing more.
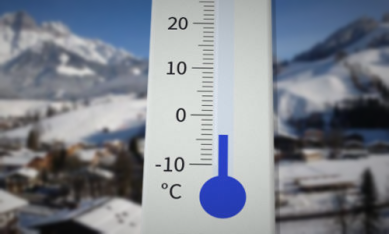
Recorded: °C -4
